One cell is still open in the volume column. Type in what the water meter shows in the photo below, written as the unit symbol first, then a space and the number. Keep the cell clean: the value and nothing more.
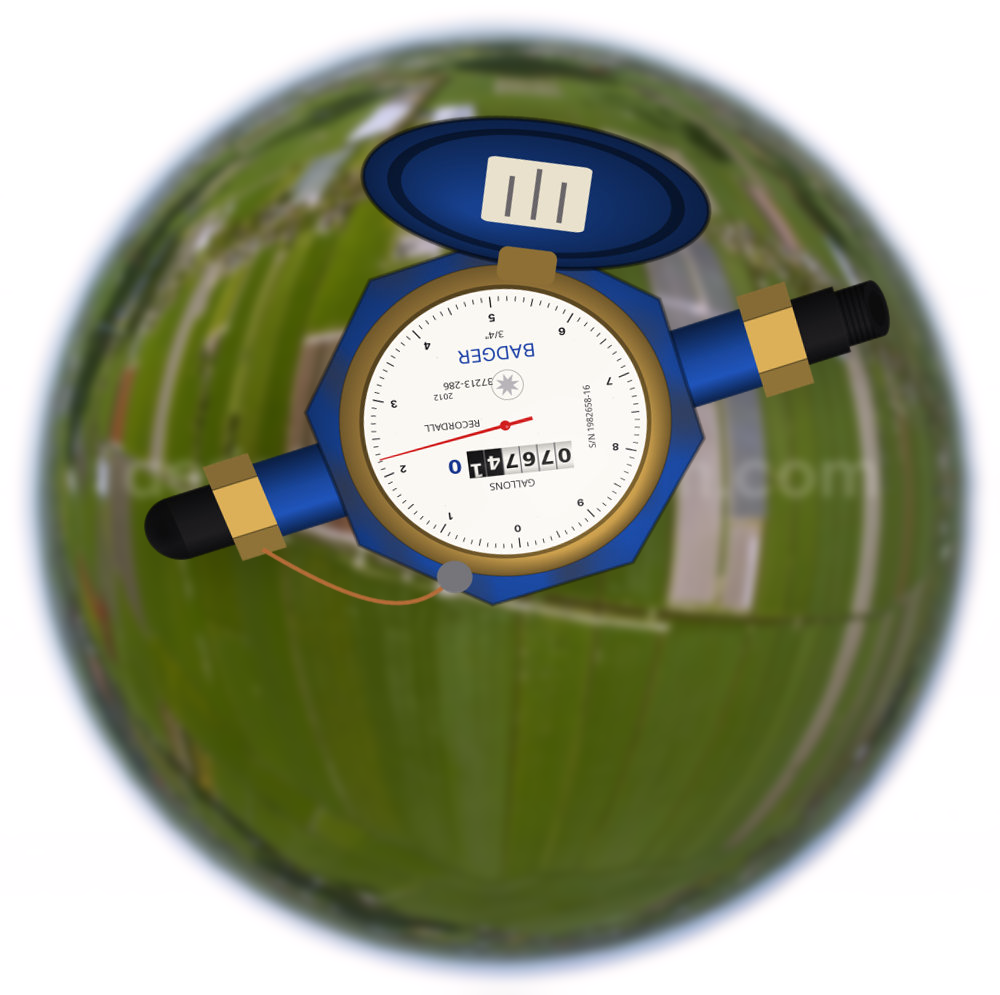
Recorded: gal 767412.2
